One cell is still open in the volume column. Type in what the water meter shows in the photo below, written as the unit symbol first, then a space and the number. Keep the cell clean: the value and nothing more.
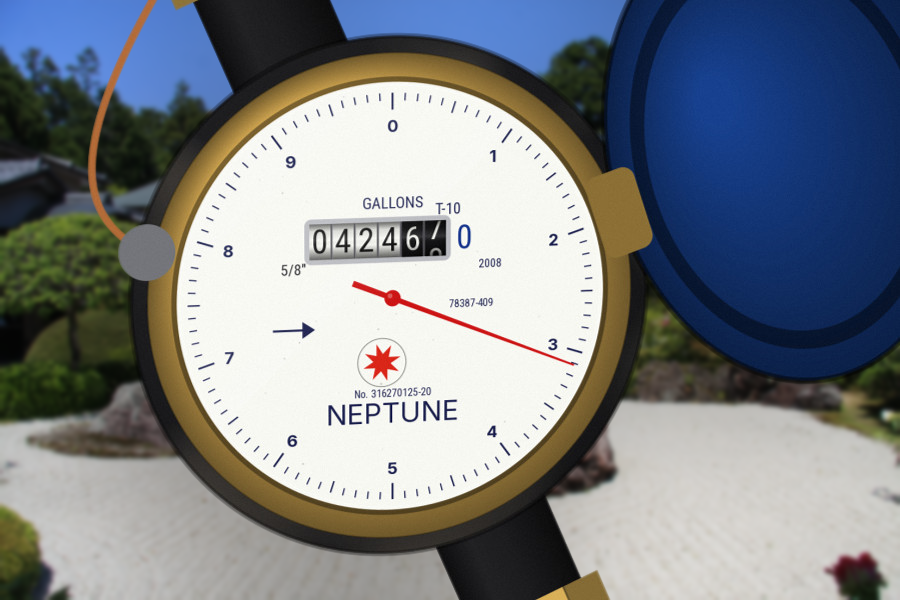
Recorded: gal 424673.1
